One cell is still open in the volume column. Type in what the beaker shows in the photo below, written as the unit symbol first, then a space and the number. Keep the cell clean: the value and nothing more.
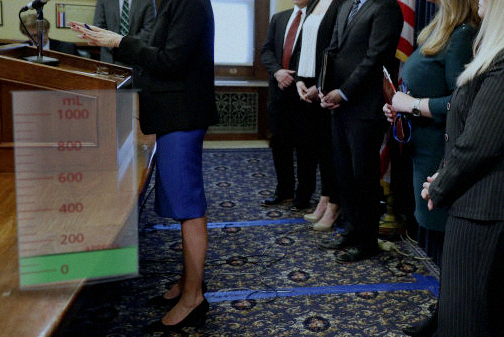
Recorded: mL 100
